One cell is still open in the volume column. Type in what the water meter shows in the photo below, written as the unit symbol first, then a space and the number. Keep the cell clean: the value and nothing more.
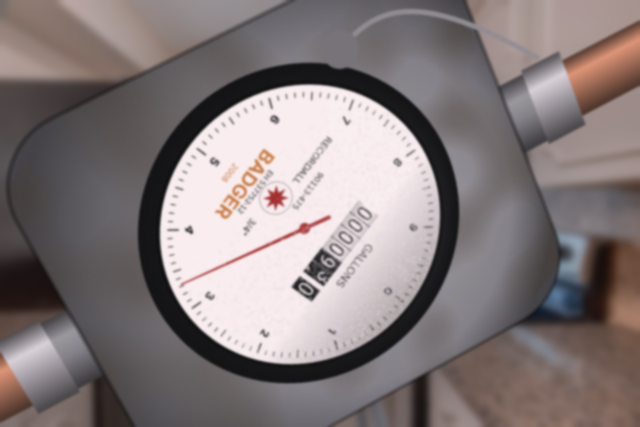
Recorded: gal 933.3
